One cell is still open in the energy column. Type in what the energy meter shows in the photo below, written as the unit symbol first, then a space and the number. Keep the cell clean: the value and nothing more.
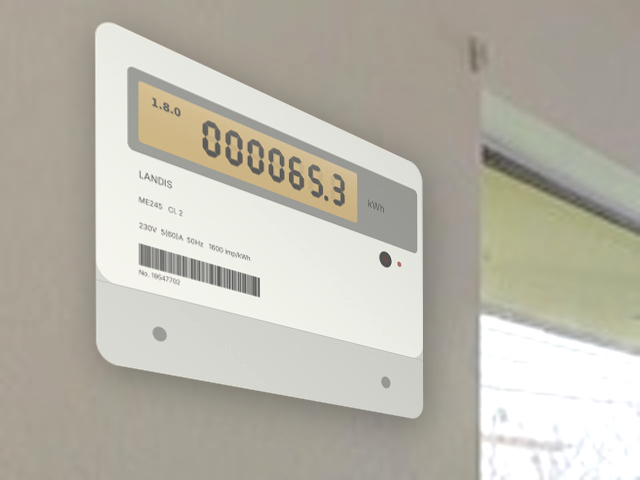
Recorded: kWh 65.3
